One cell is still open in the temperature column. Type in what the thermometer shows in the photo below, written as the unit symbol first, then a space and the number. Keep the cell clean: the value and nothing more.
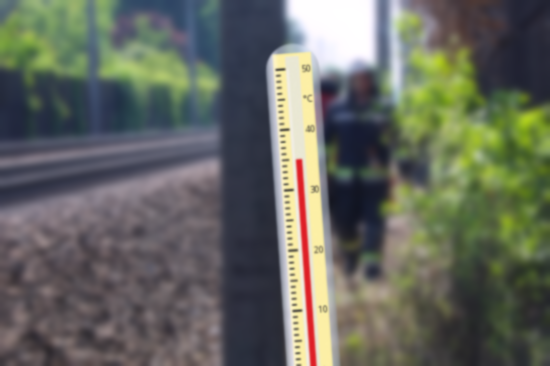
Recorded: °C 35
